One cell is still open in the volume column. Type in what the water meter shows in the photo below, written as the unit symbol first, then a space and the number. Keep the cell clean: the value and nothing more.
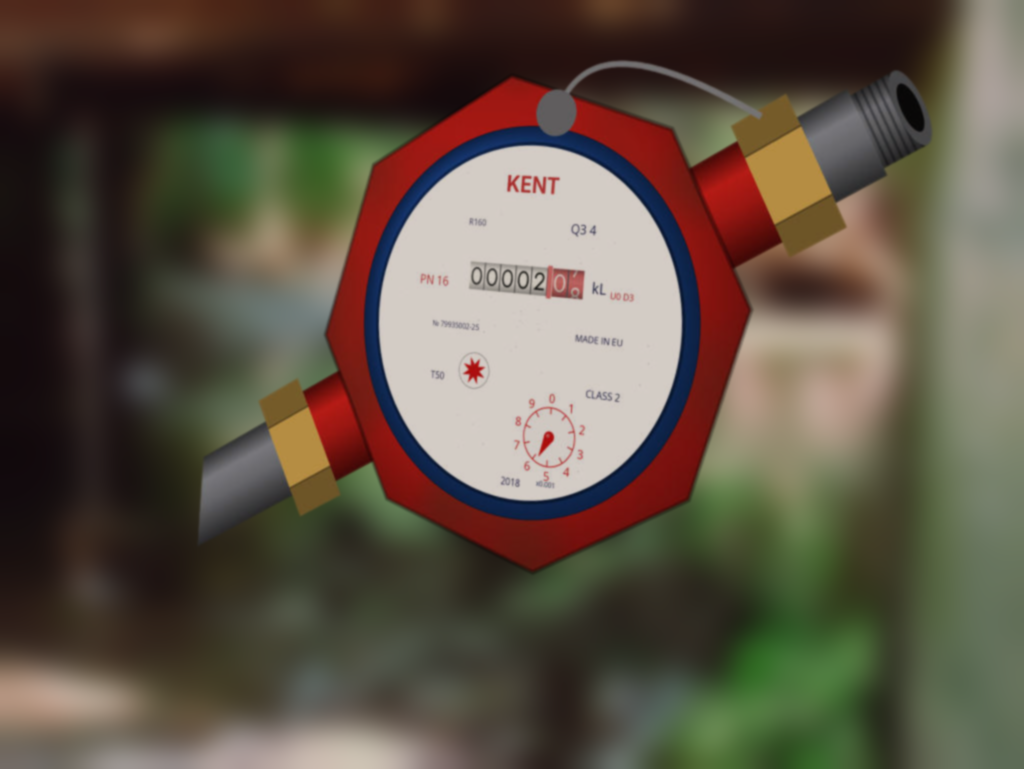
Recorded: kL 2.075
